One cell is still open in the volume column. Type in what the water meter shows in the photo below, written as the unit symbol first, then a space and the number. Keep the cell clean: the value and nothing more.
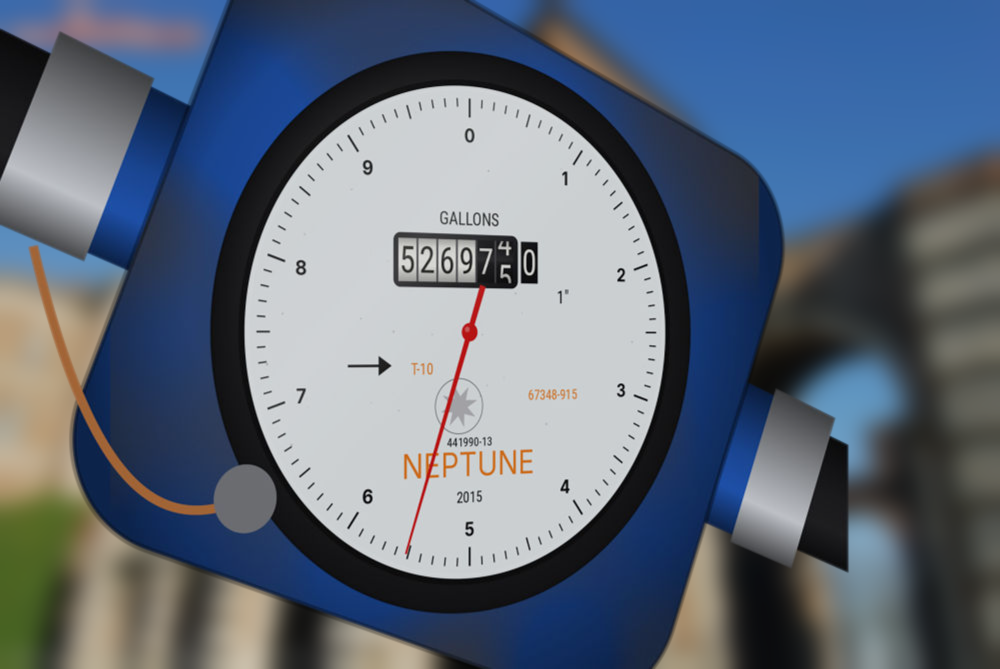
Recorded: gal 5269745.5
